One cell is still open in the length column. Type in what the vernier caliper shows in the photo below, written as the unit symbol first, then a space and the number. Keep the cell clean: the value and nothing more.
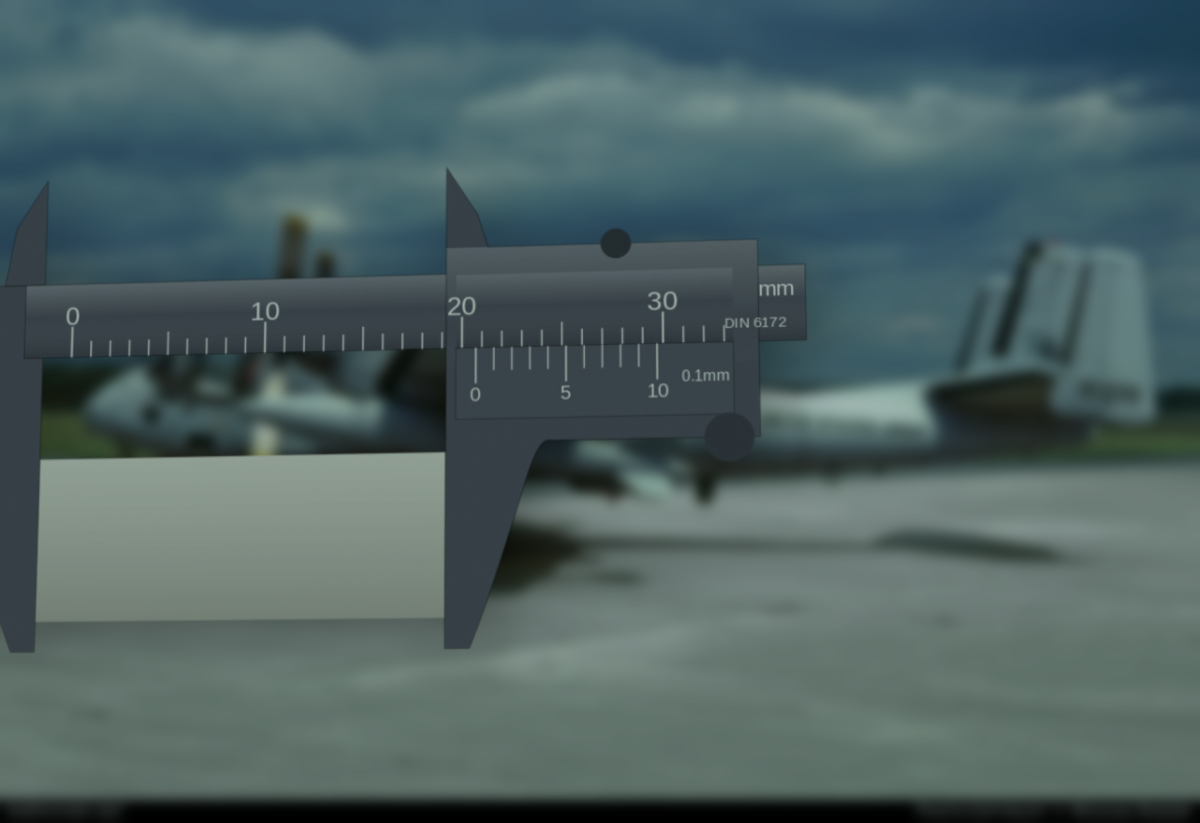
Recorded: mm 20.7
